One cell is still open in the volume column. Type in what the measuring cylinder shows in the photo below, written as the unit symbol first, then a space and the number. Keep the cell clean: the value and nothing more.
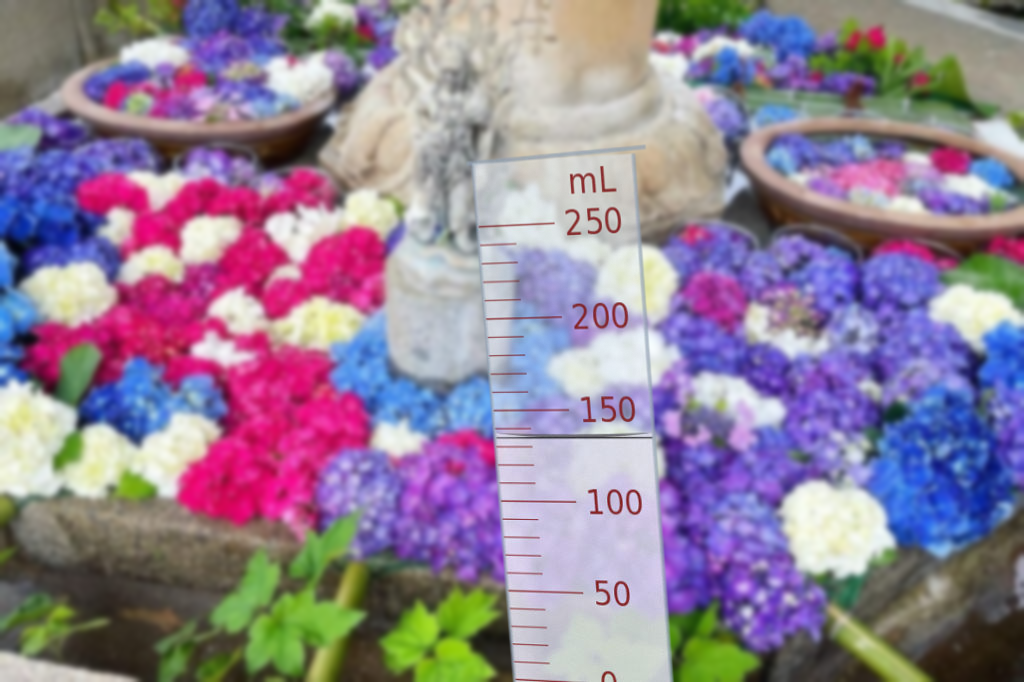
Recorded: mL 135
